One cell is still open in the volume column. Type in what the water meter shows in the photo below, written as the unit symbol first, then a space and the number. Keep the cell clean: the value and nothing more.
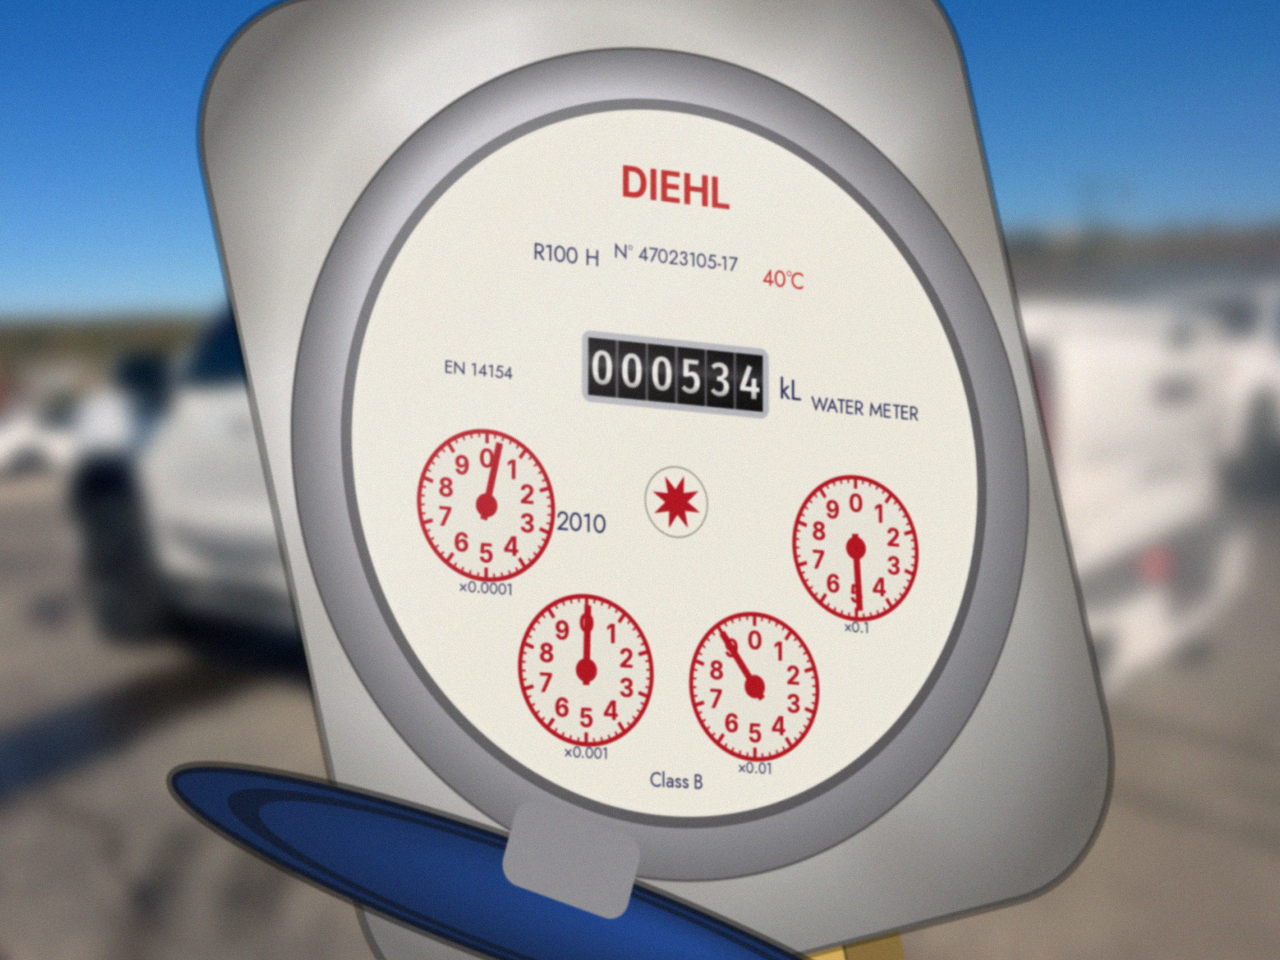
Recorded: kL 534.4900
